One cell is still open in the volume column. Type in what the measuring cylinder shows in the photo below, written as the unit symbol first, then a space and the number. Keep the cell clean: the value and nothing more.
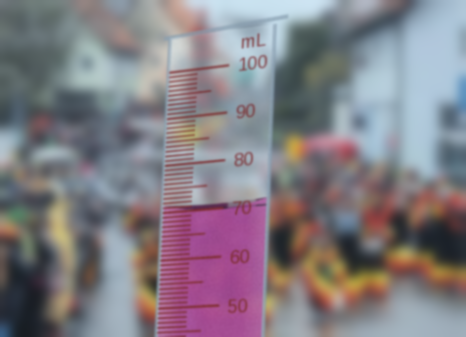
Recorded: mL 70
